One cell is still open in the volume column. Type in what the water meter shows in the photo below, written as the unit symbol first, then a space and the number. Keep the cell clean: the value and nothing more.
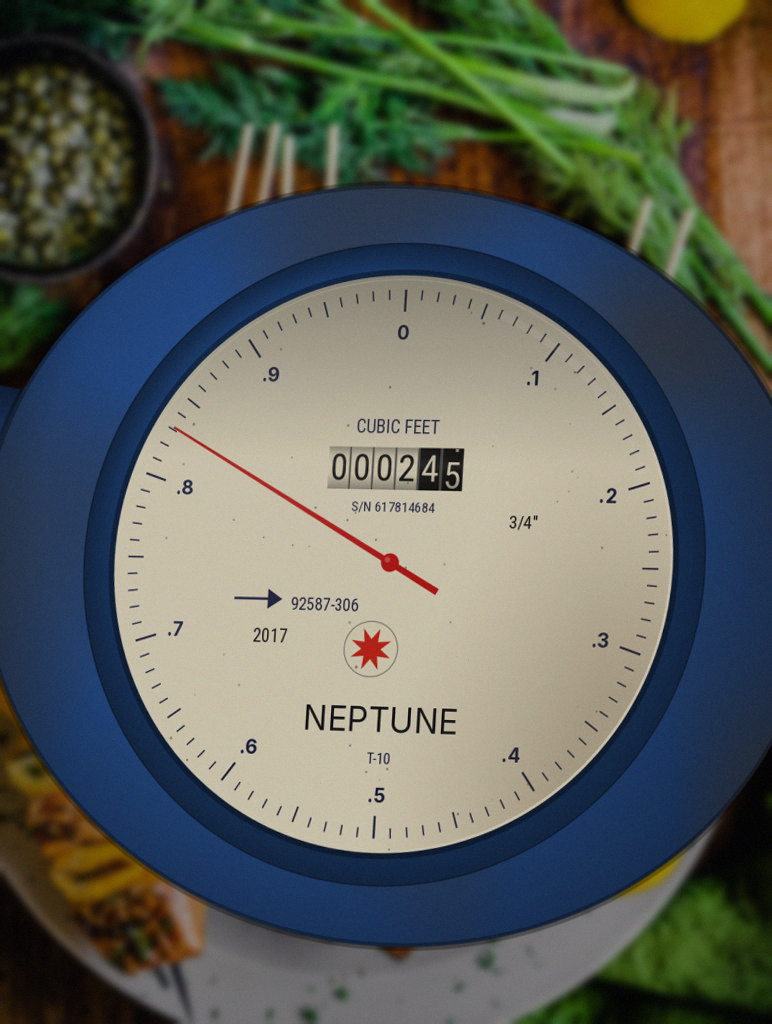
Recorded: ft³ 244.83
